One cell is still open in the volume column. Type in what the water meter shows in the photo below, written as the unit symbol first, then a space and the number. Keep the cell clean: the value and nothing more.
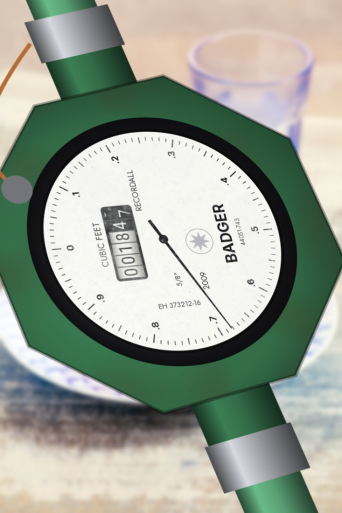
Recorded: ft³ 1846.68
